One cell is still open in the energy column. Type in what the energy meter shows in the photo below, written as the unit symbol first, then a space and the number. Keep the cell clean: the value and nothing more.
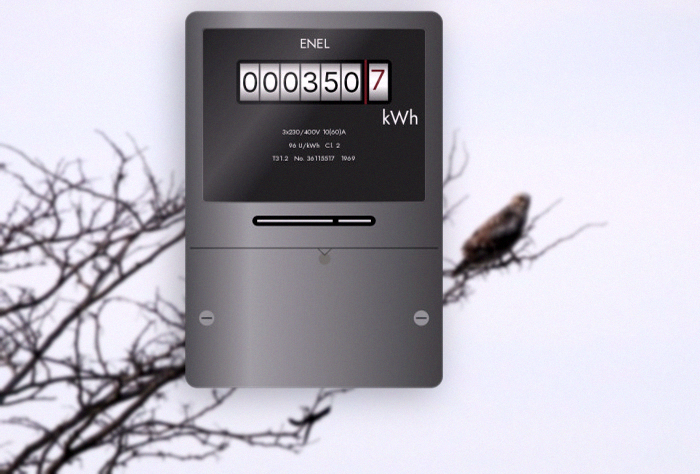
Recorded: kWh 350.7
